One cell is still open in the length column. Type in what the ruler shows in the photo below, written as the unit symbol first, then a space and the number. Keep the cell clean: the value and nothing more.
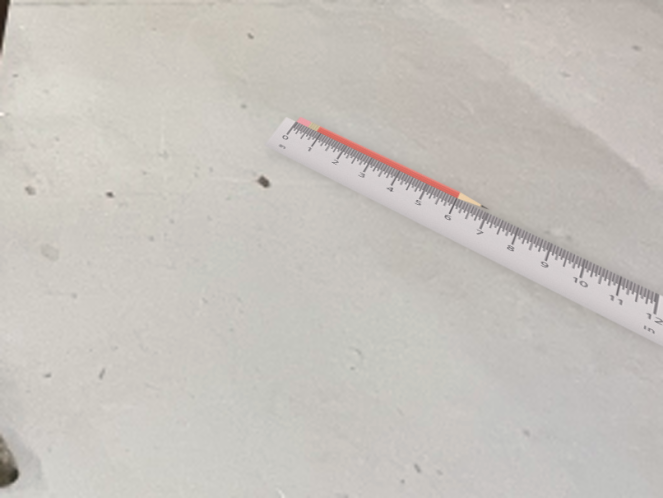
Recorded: in 7
